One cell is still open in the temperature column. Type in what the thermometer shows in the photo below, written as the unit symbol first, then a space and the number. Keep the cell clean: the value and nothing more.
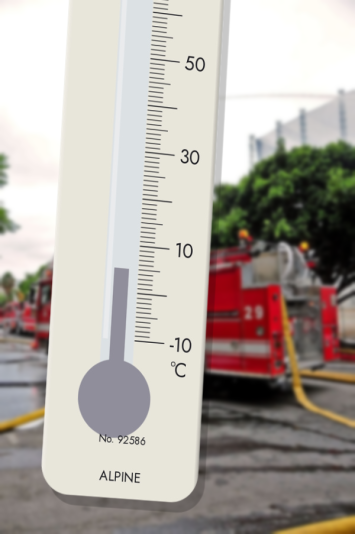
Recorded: °C 5
